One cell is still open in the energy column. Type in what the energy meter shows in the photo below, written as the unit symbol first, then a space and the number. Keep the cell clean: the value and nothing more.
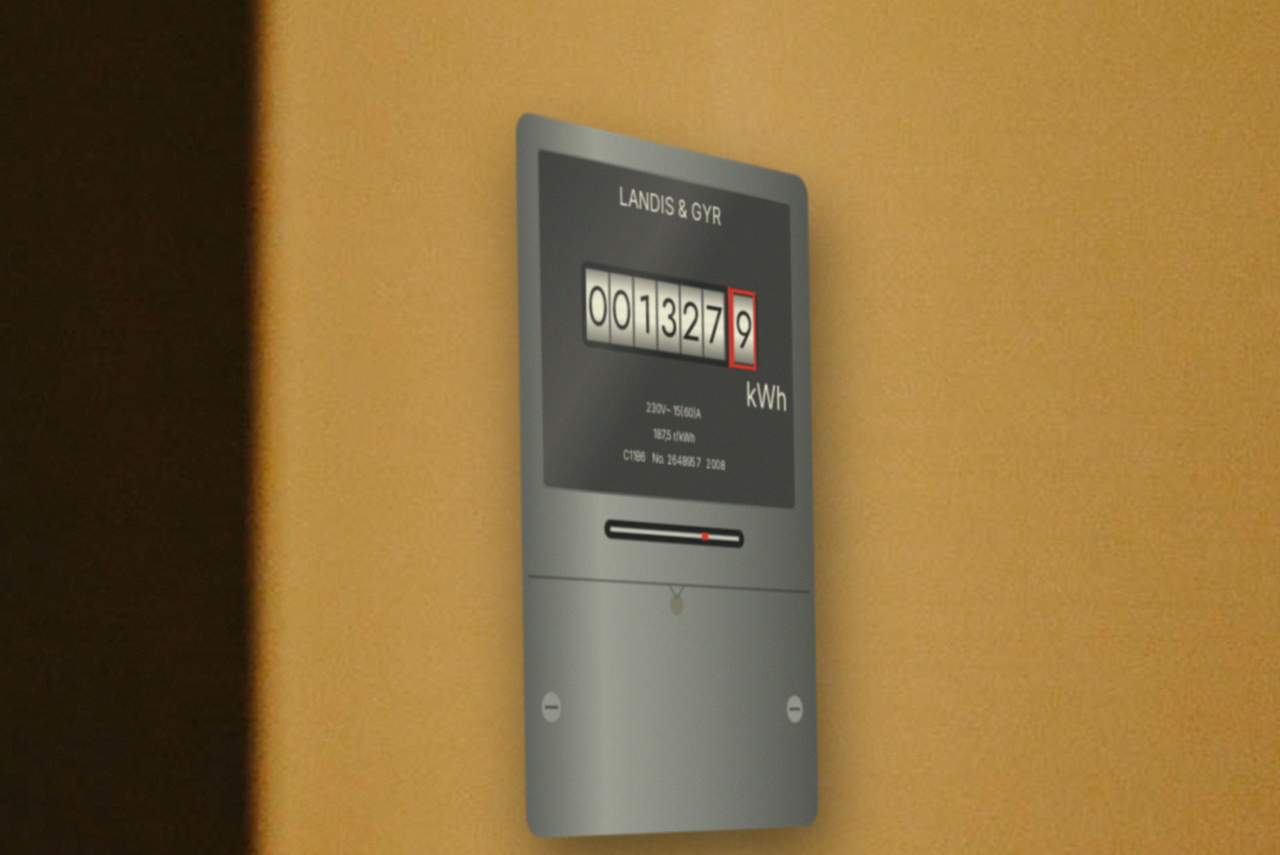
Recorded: kWh 1327.9
